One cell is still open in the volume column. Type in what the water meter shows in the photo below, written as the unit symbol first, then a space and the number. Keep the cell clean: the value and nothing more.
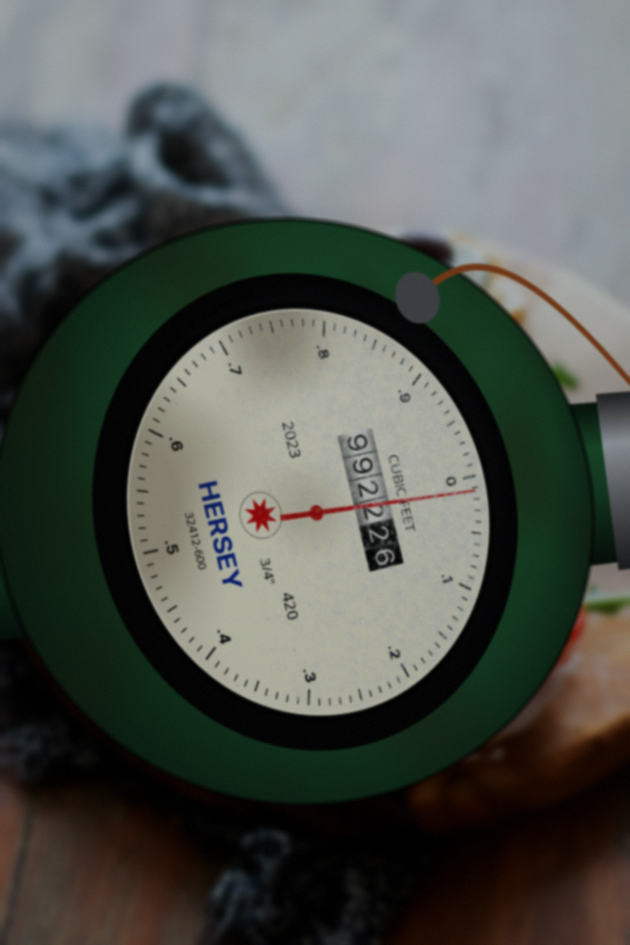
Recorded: ft³ 992226.01
